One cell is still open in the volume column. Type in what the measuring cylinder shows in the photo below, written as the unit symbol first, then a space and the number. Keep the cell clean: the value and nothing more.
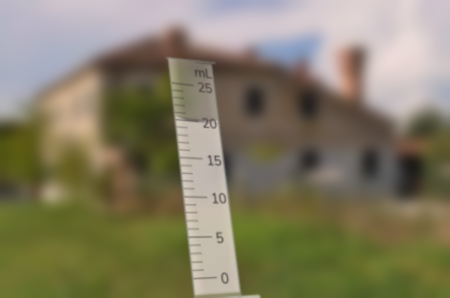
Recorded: mL 20
